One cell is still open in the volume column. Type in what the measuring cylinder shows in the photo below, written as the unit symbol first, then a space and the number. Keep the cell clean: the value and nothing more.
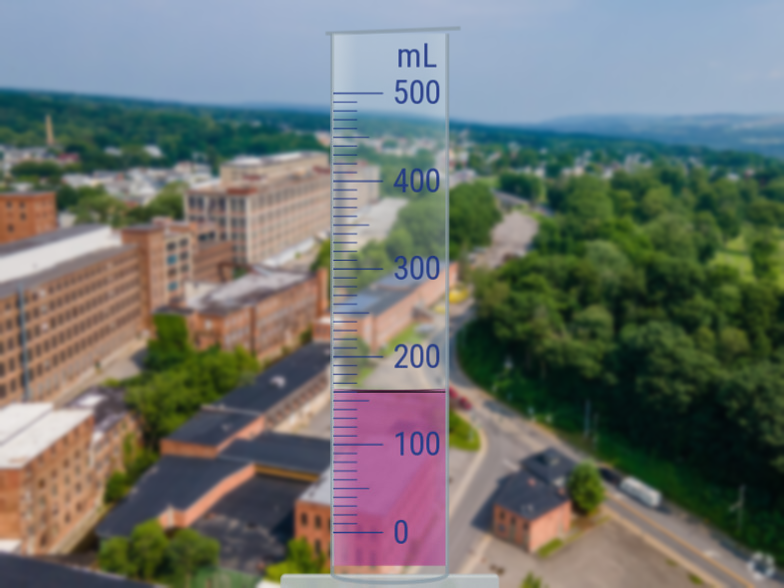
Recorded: mL 160
